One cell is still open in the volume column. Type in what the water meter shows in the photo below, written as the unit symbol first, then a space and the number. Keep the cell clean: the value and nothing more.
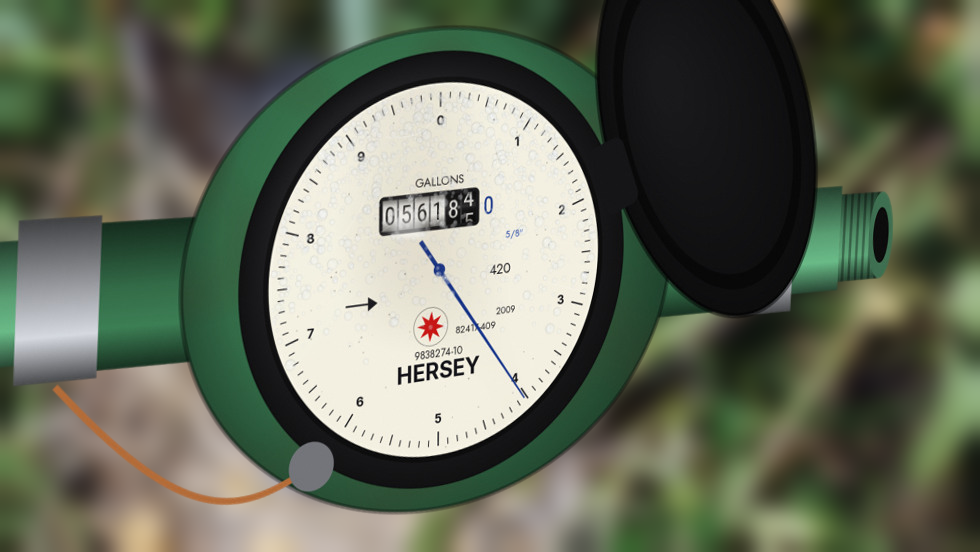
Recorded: gal 561844.0
